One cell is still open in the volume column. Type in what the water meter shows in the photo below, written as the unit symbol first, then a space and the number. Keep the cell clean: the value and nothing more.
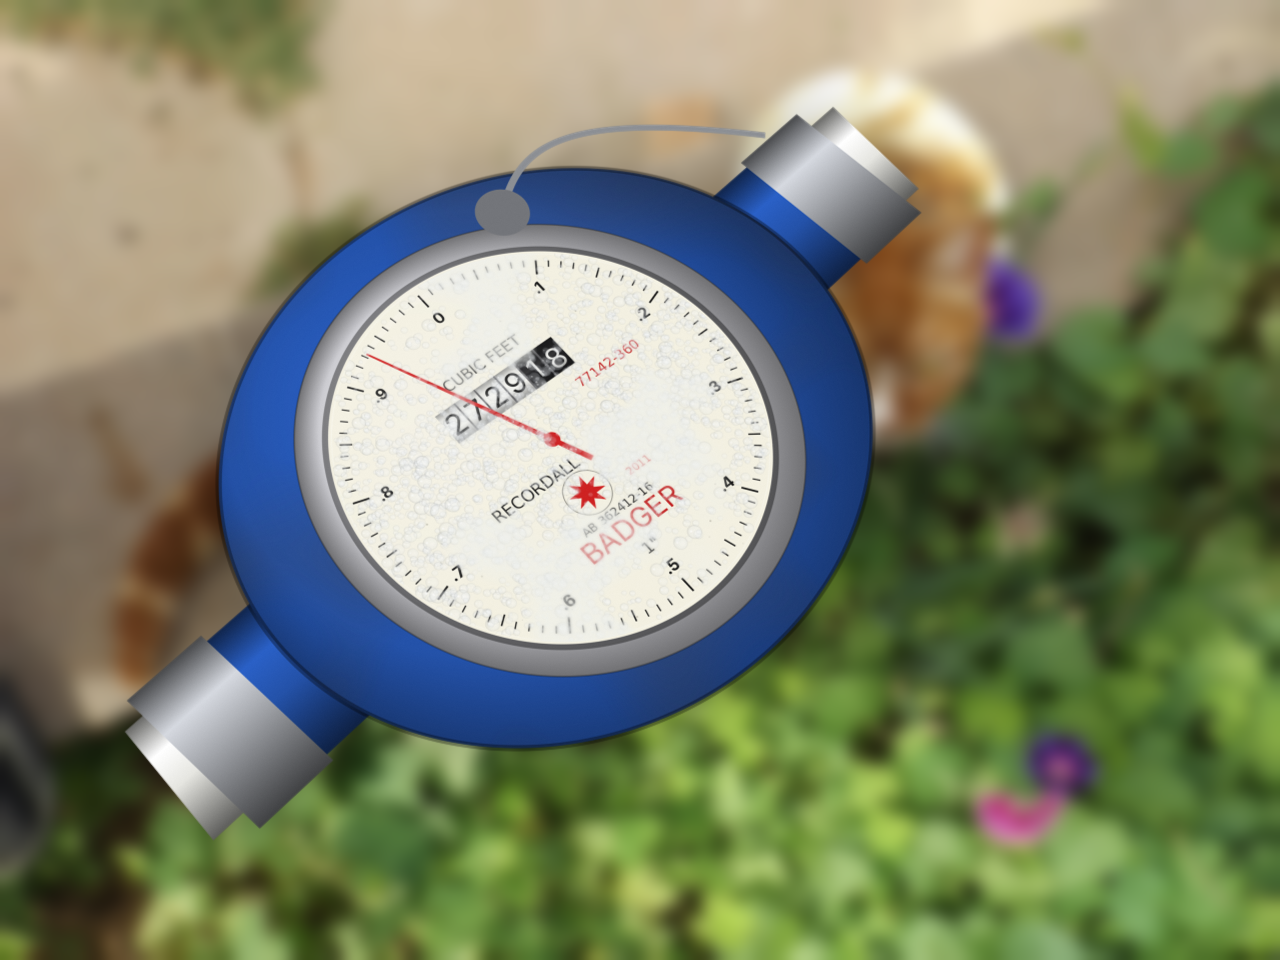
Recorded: ft³ 272917.93
